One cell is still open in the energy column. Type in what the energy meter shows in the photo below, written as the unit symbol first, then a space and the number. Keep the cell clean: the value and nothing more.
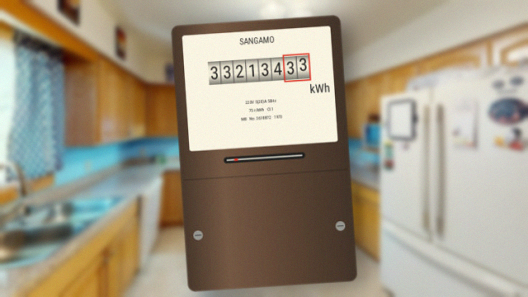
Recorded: kWh 332134.33
